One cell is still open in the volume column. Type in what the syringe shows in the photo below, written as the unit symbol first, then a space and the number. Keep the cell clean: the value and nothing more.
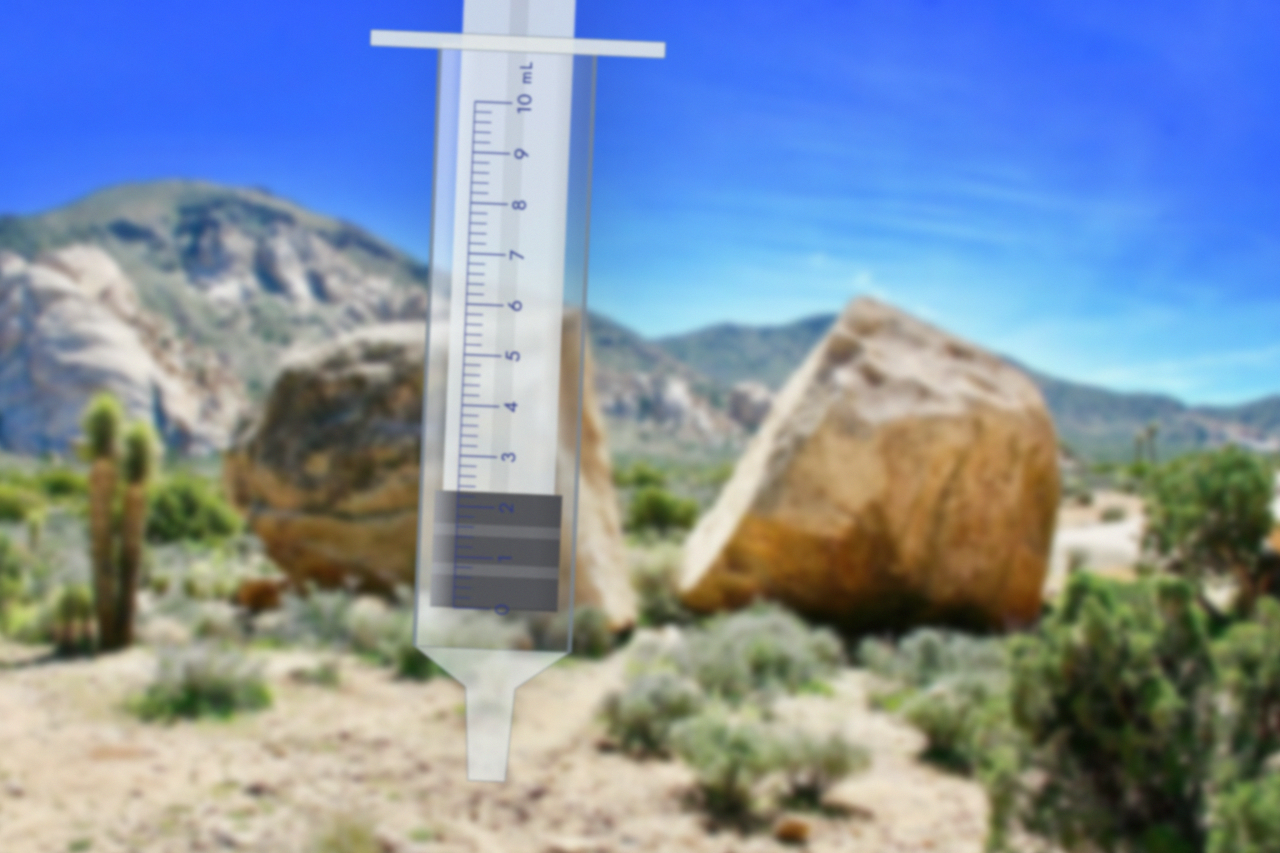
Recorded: mL 0
